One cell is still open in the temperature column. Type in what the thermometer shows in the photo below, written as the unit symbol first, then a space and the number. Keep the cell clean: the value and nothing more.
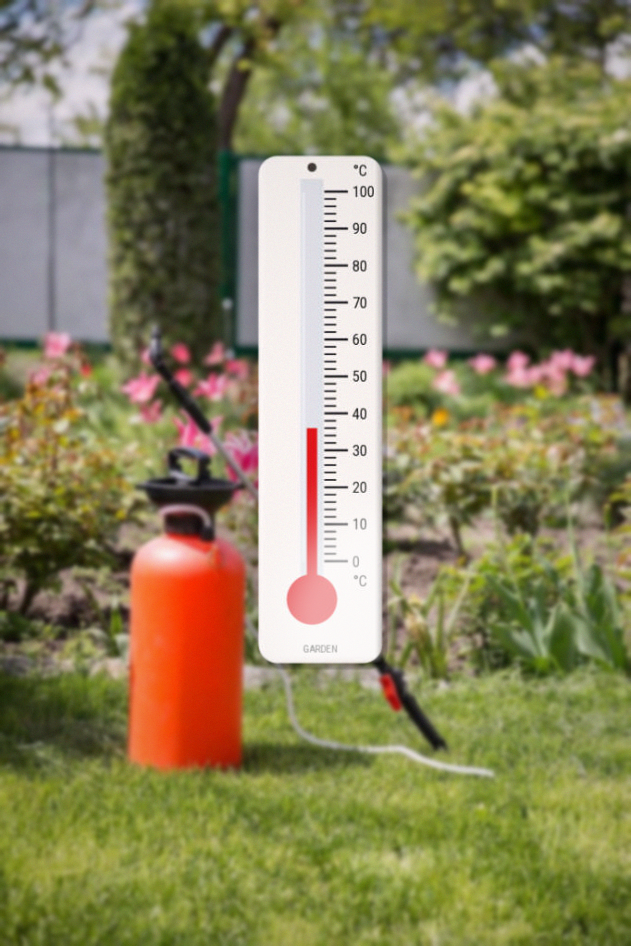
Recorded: °C 36
